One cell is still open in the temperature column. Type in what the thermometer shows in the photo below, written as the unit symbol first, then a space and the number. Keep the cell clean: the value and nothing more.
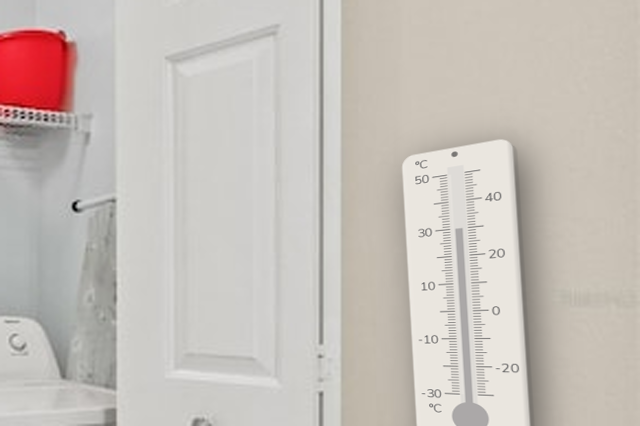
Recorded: °C 30
